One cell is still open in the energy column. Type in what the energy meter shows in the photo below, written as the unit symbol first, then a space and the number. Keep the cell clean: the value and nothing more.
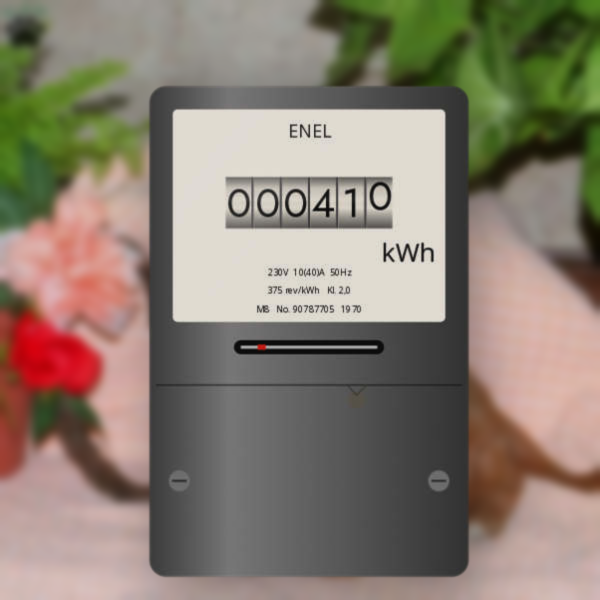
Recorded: kWh 410
